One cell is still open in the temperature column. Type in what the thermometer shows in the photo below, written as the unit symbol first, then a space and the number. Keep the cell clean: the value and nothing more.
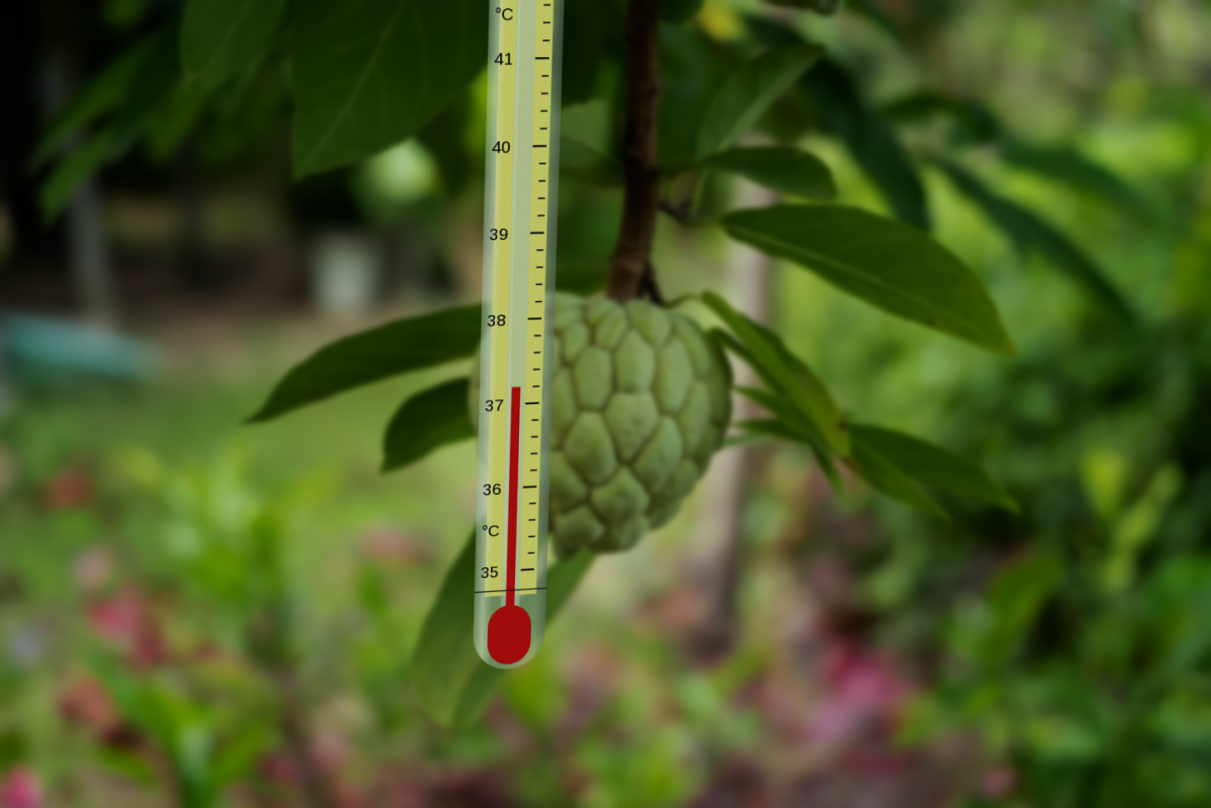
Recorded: °C 37.2
